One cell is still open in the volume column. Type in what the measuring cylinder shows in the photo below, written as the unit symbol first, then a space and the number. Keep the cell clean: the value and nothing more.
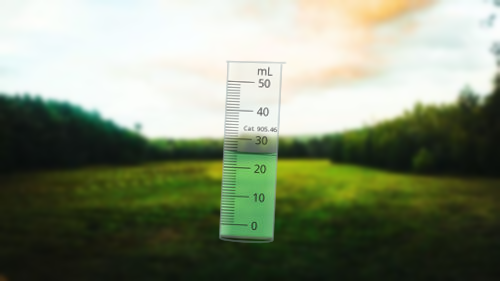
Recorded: mL 25
